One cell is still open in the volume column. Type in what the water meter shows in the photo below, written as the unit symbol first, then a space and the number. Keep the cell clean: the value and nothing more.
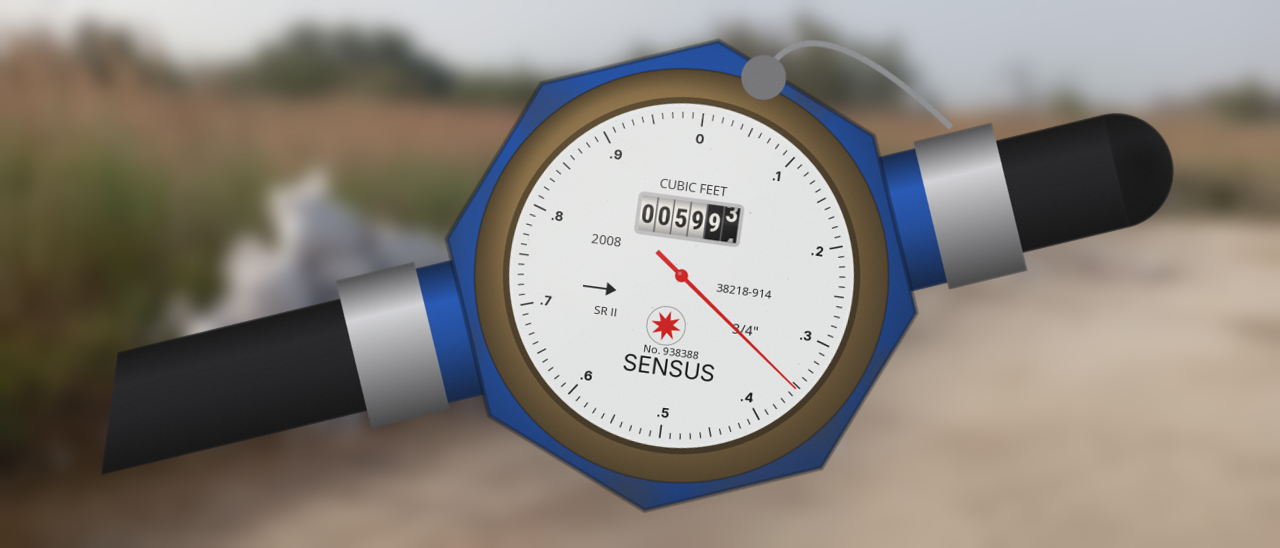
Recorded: ft³ 5993.35
